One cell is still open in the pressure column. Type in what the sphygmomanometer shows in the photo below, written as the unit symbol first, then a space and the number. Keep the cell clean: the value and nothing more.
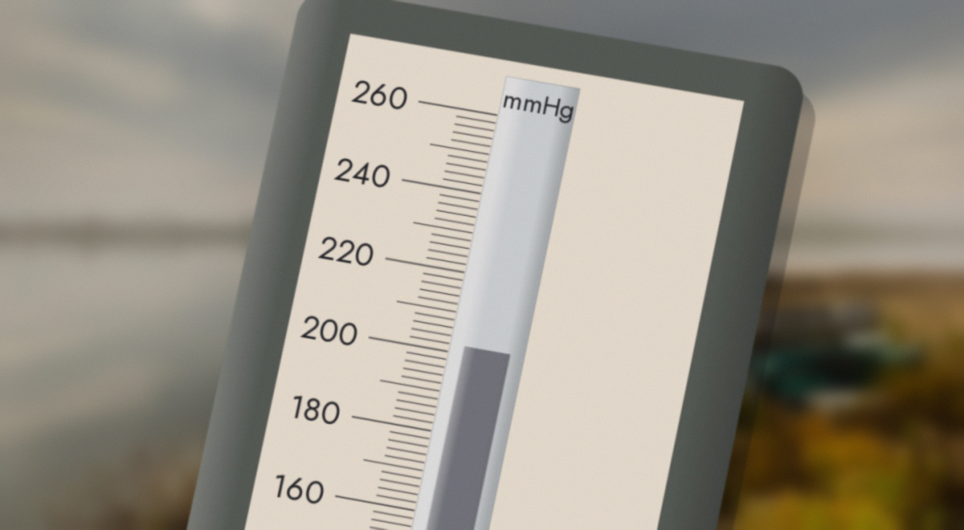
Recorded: mmHg 202
